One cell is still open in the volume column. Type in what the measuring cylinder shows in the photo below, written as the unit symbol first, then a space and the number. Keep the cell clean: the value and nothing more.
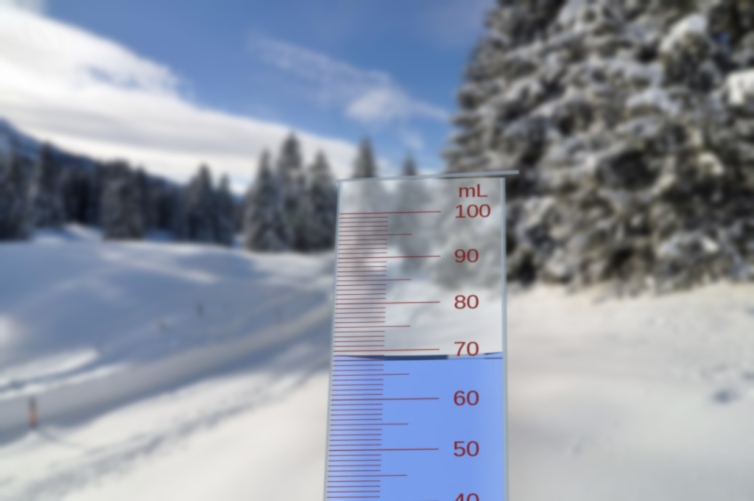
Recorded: mL 68
